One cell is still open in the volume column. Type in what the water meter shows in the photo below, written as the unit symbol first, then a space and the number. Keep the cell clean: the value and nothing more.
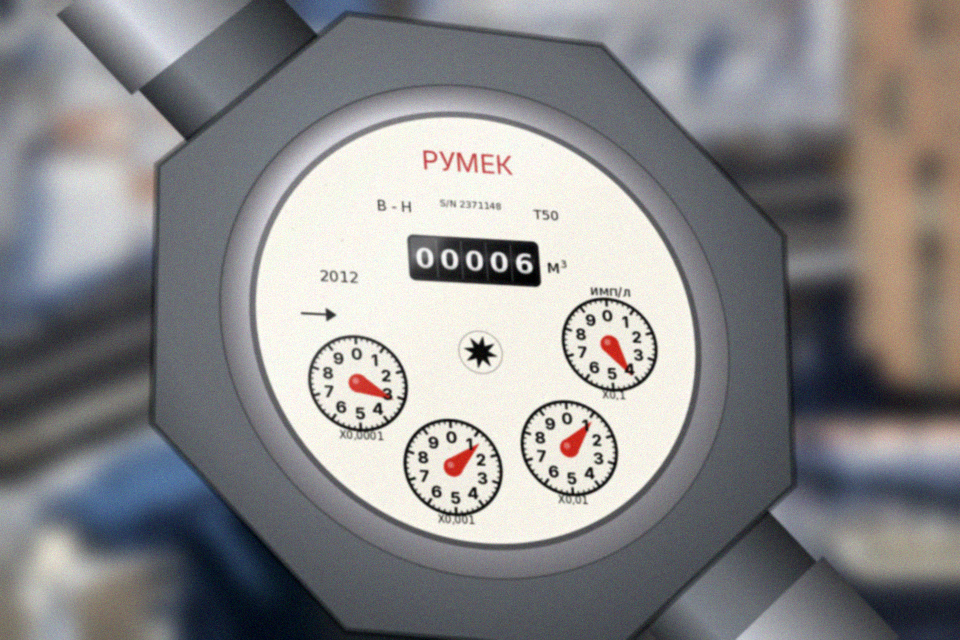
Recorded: m³ 6.4113
